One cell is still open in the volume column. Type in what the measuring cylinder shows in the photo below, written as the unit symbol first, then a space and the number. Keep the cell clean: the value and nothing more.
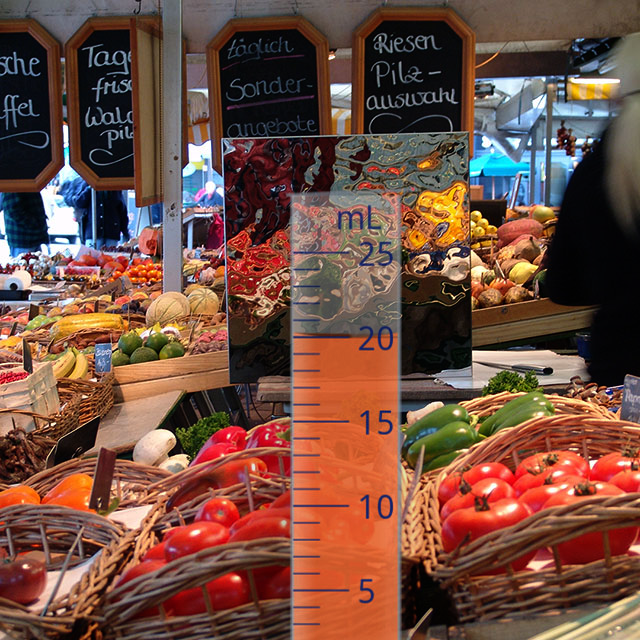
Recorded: mL 20
